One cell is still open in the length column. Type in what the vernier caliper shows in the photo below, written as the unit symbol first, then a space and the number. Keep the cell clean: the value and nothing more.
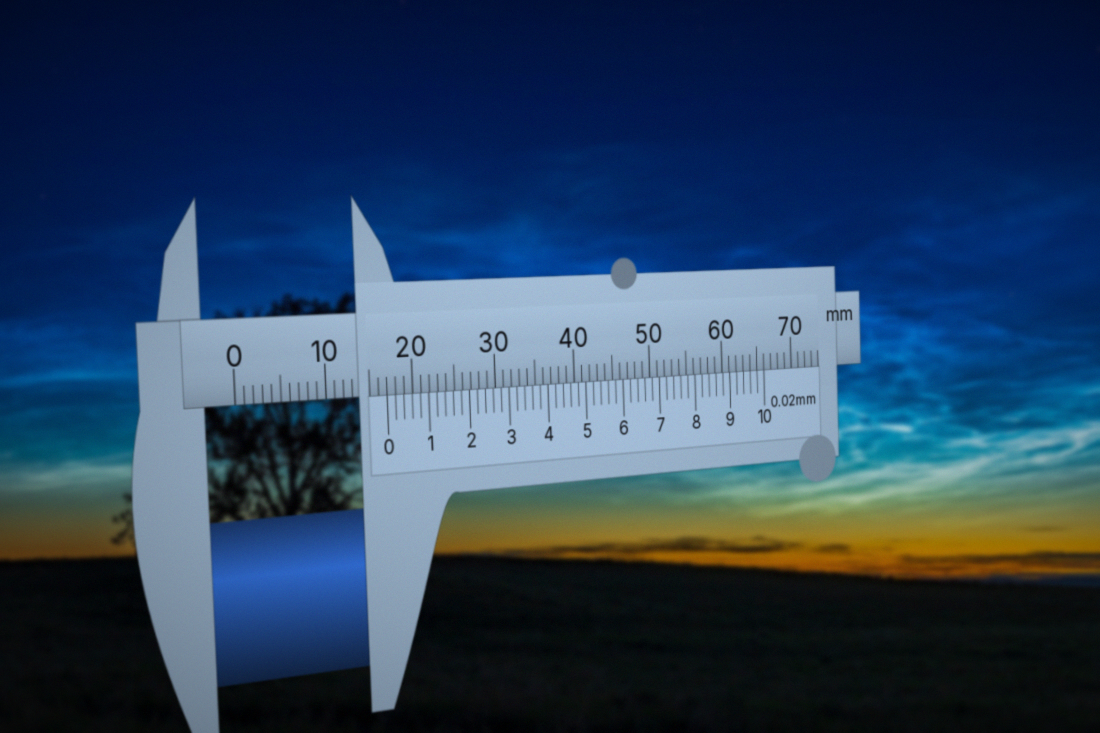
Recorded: mm 17.0
